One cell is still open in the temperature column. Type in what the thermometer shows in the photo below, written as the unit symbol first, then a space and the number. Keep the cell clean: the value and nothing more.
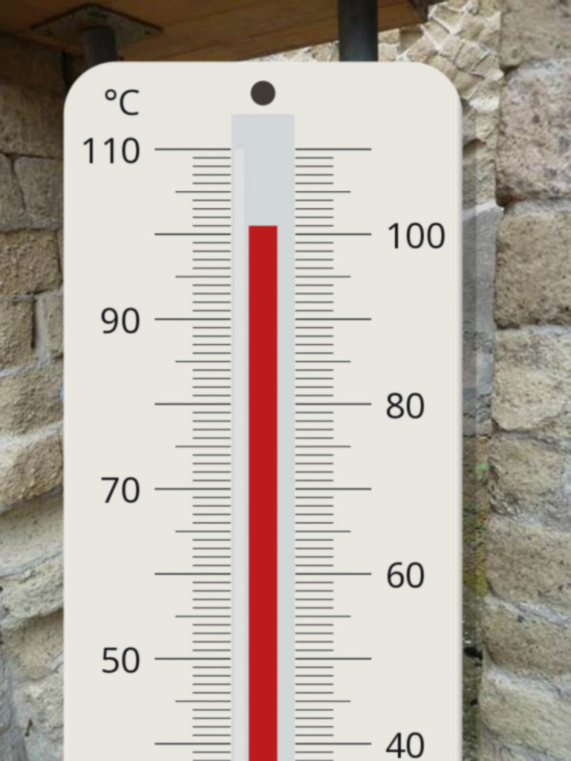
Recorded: °C 101
